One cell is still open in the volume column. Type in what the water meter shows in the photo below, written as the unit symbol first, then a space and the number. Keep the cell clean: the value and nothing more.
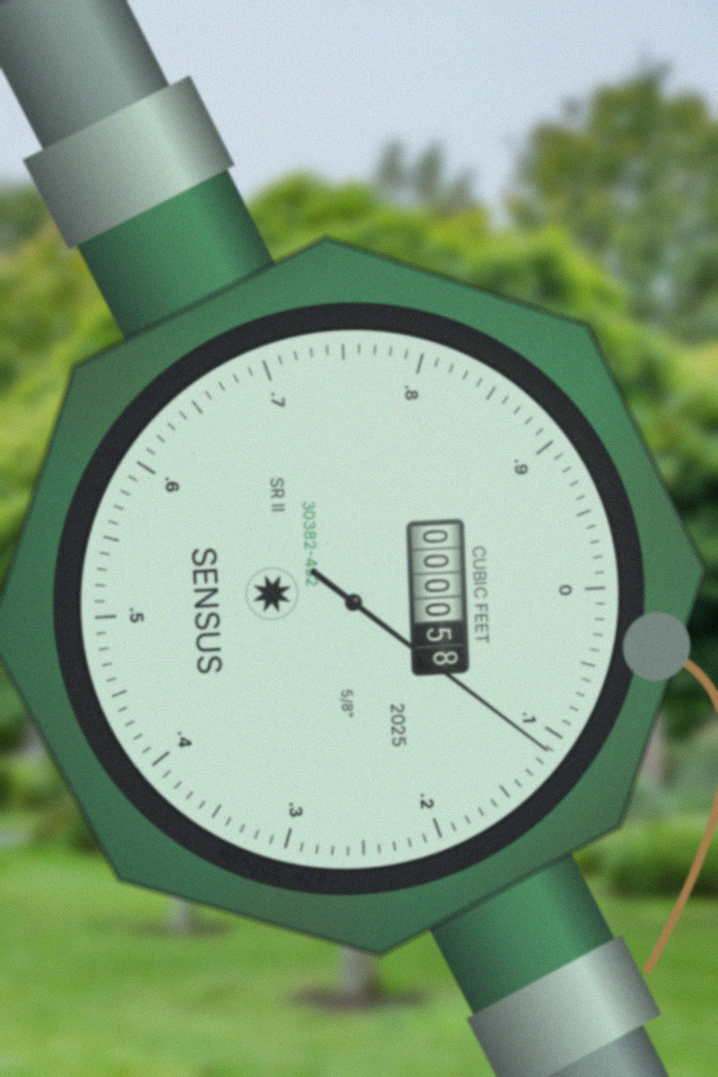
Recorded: ft³ 58.11
